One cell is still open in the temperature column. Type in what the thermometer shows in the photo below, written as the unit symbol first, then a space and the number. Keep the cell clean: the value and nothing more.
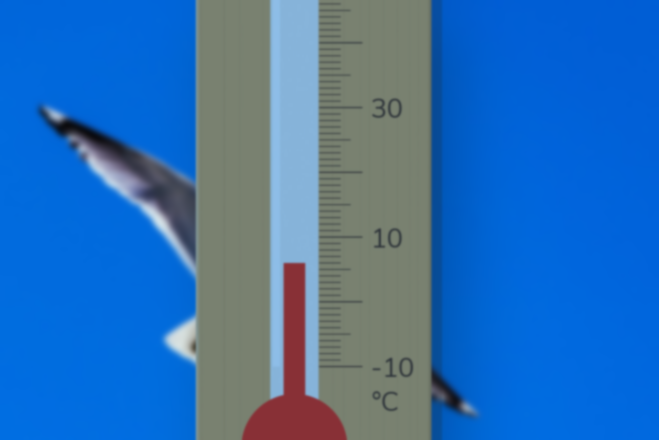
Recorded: °C 6
